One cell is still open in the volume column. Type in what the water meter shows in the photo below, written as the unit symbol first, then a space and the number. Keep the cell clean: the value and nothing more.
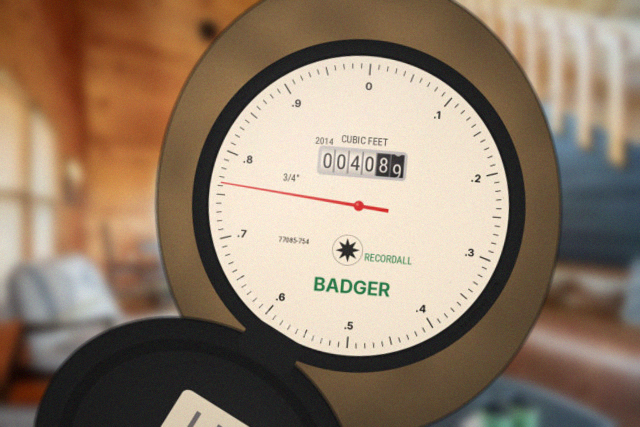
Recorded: ft³ 4088.76
